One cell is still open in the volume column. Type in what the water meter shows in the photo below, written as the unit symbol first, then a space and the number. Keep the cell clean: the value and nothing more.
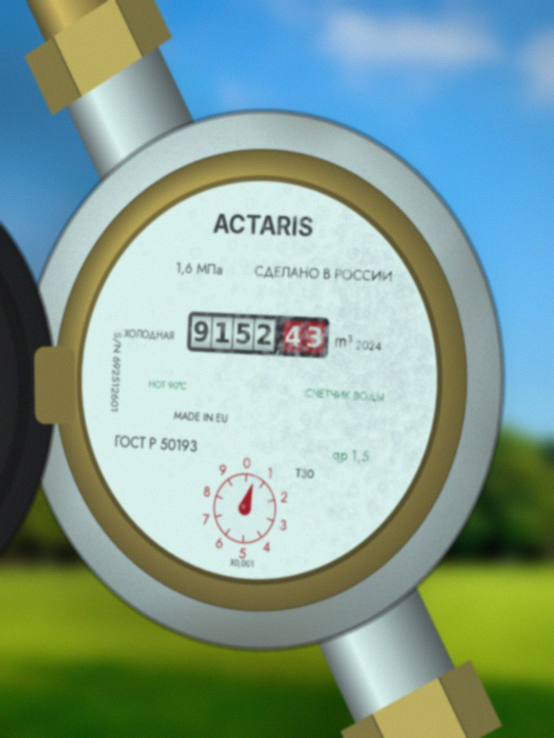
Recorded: m³ 9152.430
